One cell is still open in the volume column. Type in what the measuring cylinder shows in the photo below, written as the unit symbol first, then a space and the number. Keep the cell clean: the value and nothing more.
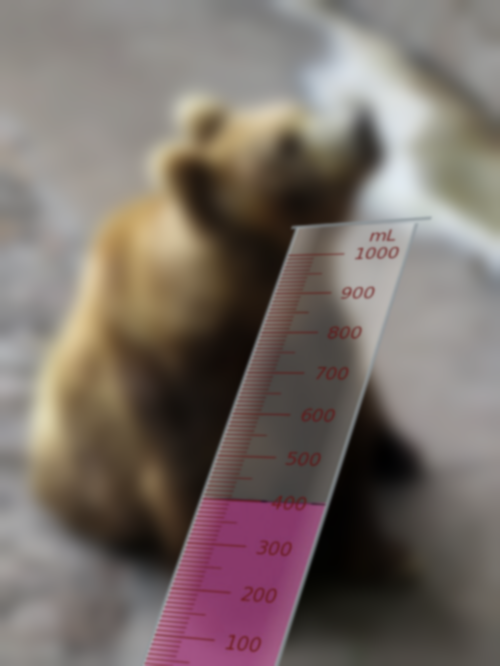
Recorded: mL 400
